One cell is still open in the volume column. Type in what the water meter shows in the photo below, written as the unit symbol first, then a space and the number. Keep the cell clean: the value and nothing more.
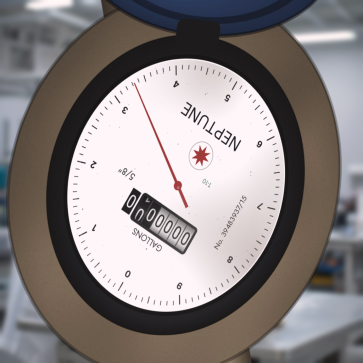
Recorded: gal 3.3
